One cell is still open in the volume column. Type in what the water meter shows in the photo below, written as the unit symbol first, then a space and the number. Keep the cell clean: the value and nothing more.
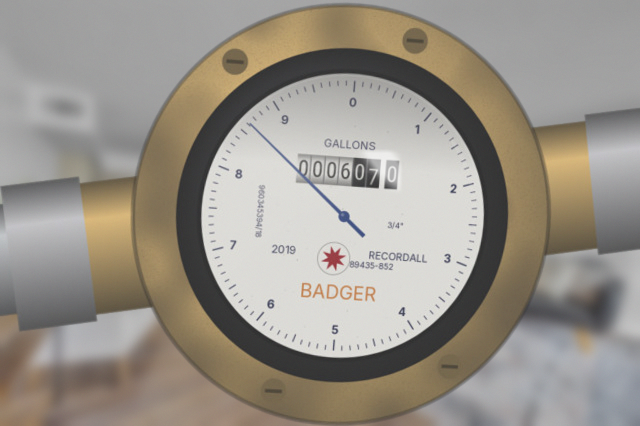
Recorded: gal 6068.6
